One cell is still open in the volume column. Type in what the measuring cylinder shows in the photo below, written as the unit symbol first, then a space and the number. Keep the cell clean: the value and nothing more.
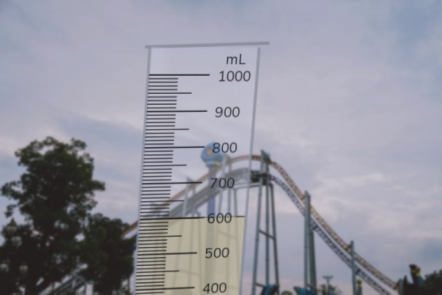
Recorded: mL 600
